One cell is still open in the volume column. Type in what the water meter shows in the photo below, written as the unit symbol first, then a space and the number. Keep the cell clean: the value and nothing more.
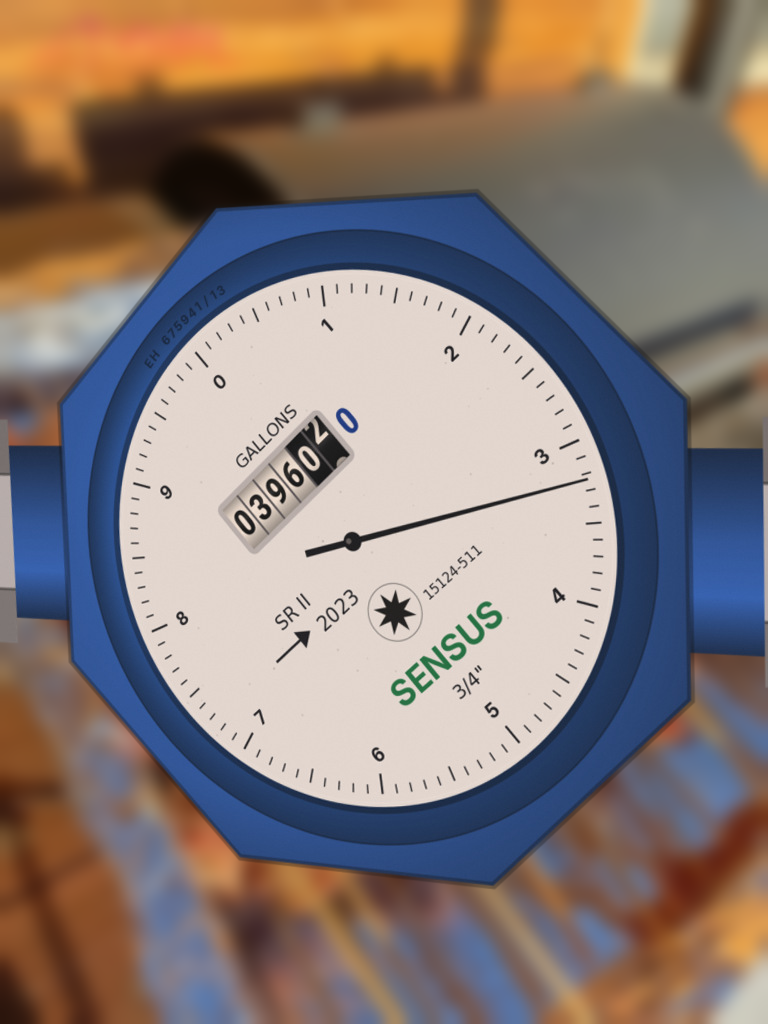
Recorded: gal 396023.2
